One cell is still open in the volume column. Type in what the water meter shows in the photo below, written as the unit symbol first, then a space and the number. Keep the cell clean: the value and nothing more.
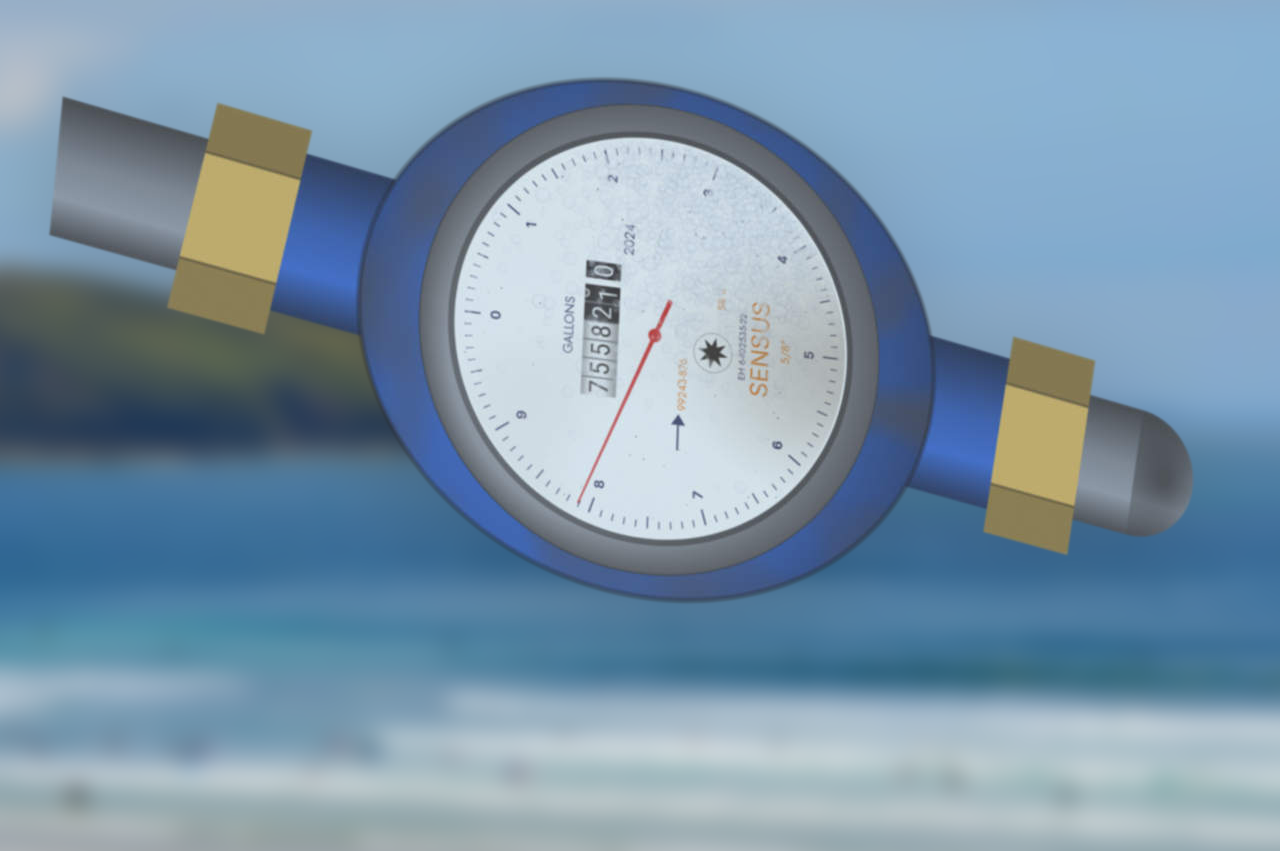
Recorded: gal 7558208.1
